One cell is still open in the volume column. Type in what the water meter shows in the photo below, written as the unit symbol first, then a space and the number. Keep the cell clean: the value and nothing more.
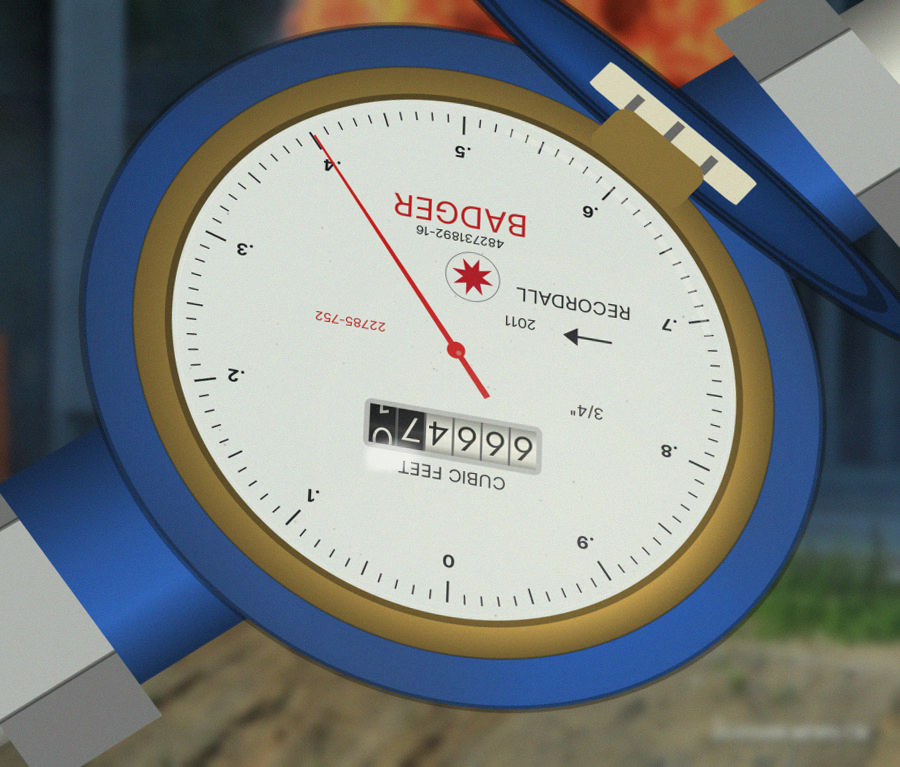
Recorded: ft³ 666470.40
